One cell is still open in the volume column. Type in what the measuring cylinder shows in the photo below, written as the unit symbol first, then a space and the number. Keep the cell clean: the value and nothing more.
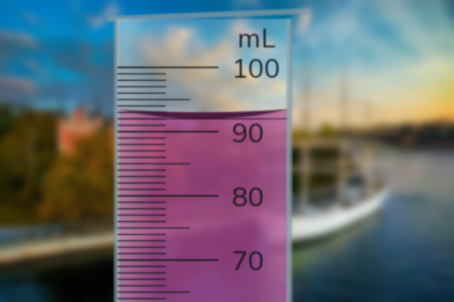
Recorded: mL 92
